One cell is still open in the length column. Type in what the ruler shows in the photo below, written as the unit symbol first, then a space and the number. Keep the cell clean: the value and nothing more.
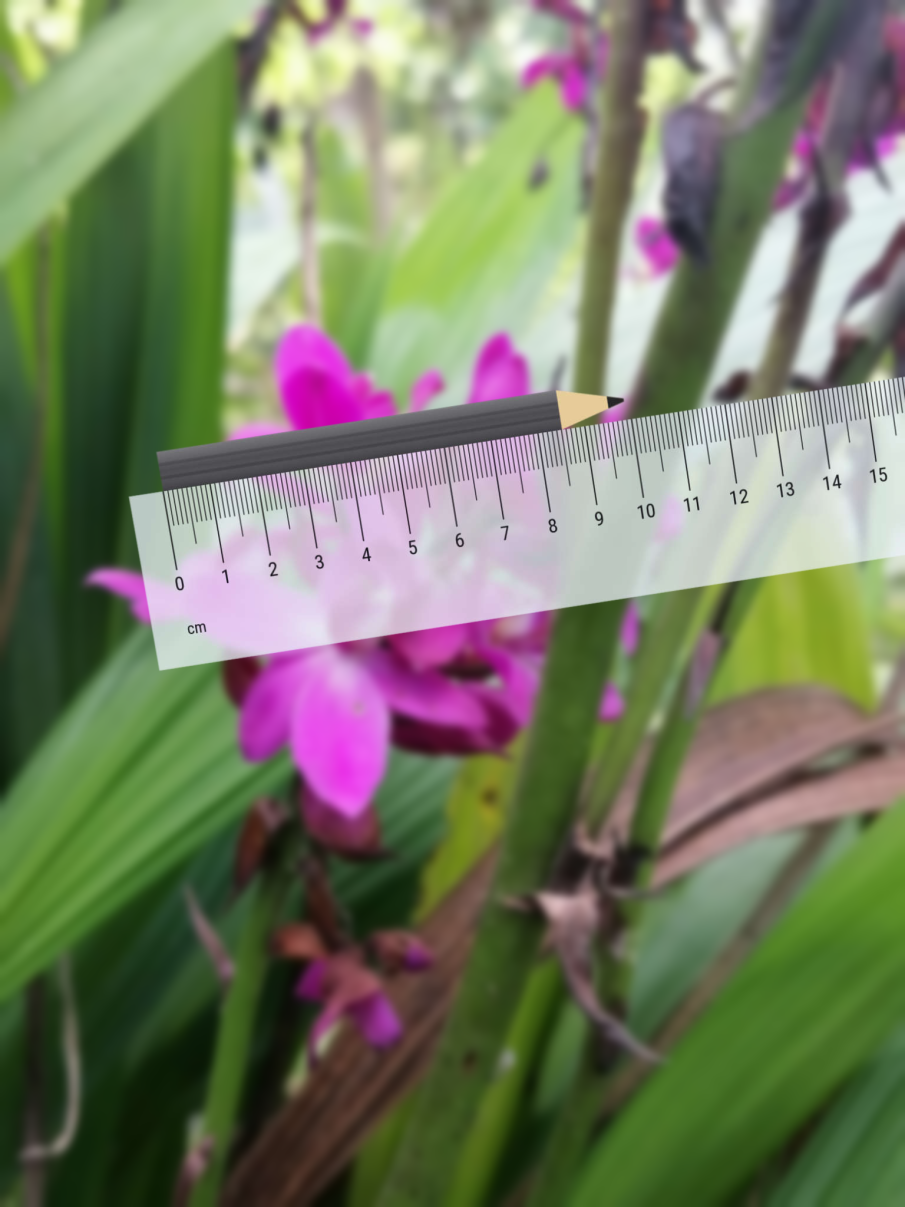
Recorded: cm 9.9
